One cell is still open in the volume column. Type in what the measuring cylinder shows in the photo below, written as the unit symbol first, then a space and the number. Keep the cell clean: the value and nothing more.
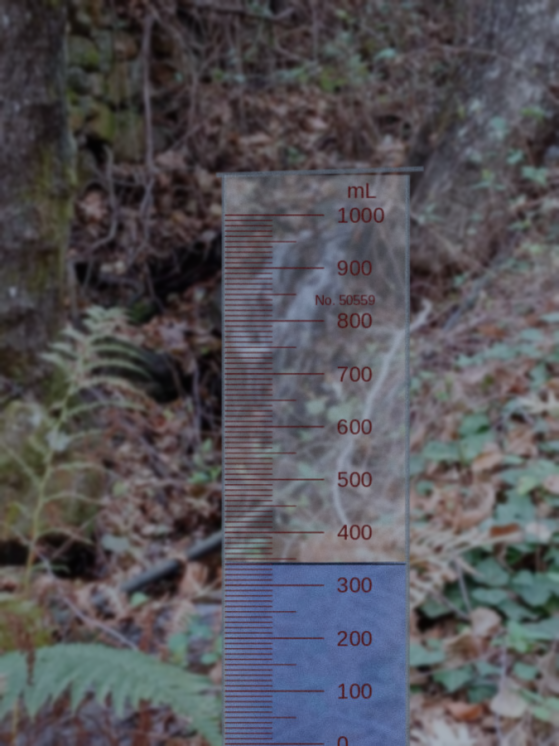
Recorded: mL 340
